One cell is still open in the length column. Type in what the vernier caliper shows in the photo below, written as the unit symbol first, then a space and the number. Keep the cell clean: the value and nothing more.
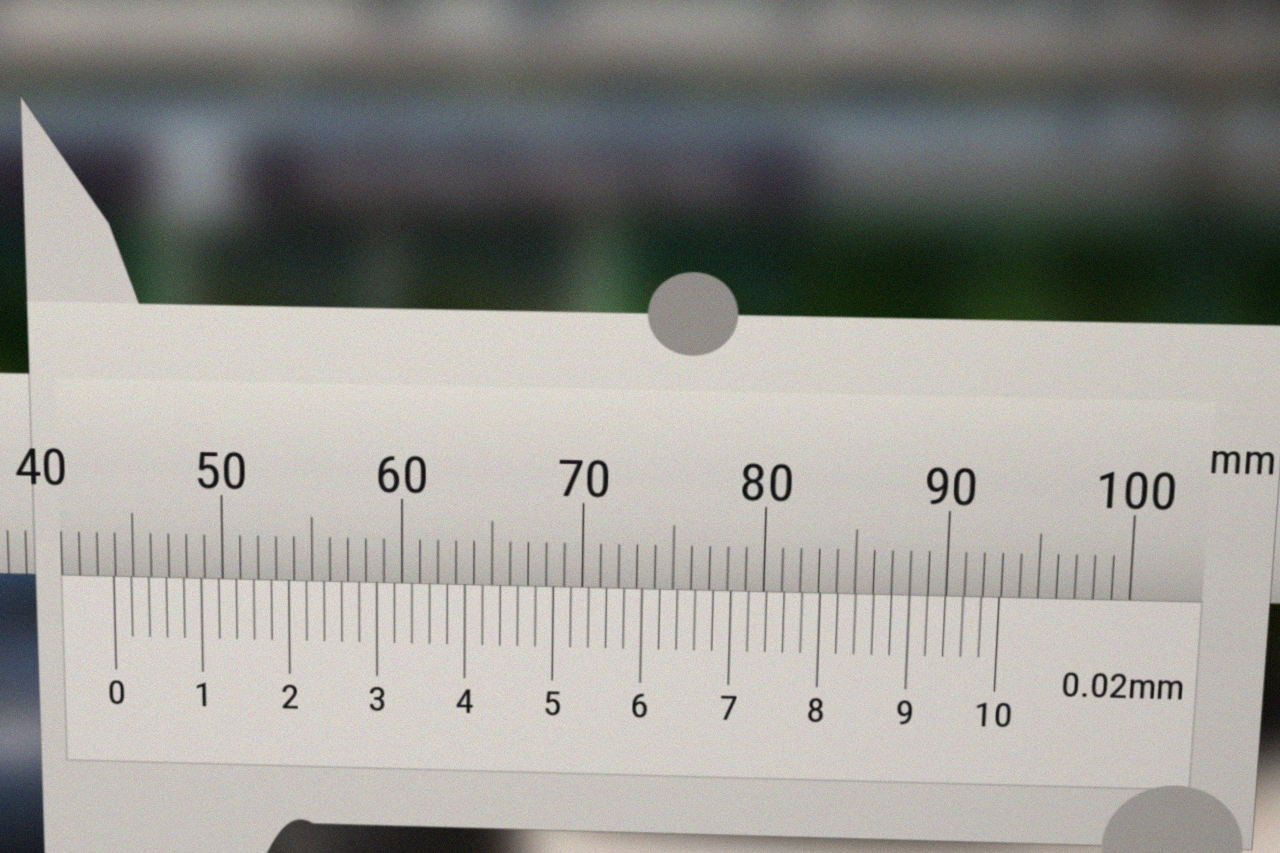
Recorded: mm 43.9
